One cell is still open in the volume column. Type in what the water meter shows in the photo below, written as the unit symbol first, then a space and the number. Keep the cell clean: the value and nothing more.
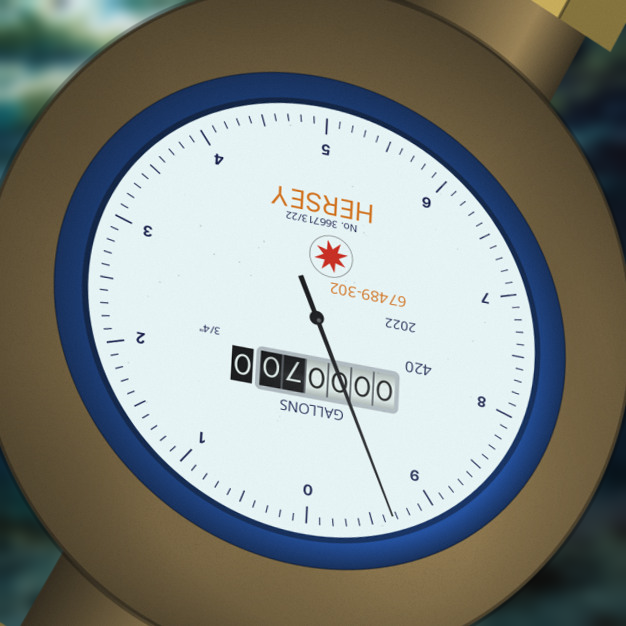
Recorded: gal 699.3
